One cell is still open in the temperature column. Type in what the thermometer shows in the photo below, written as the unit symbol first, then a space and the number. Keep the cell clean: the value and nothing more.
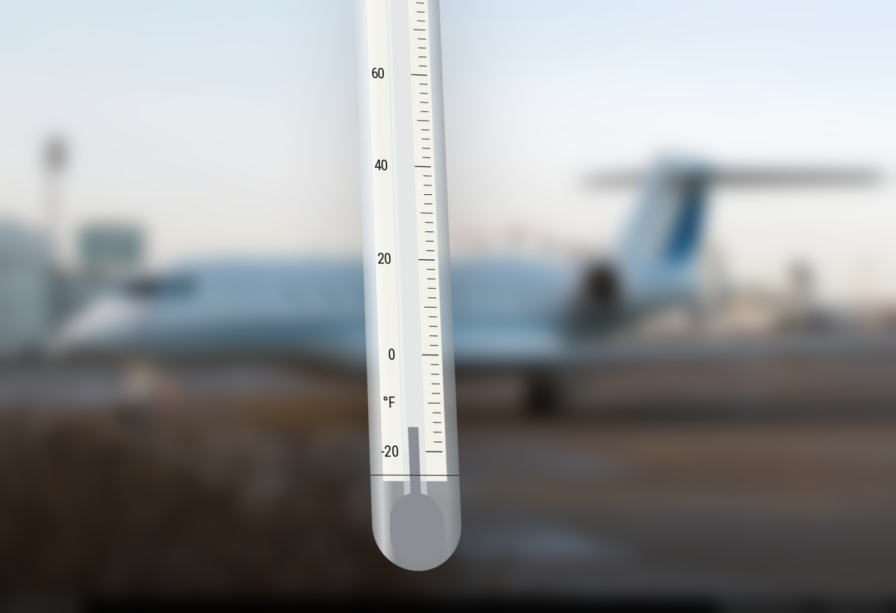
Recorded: °F -15
